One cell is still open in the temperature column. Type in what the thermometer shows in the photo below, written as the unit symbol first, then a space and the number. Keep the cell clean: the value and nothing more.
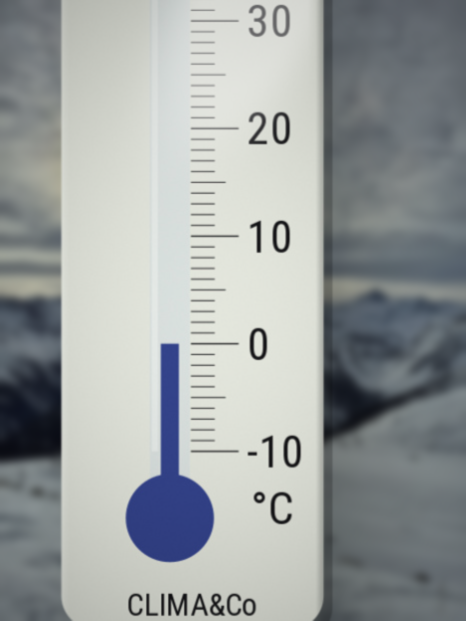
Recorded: °C 0
